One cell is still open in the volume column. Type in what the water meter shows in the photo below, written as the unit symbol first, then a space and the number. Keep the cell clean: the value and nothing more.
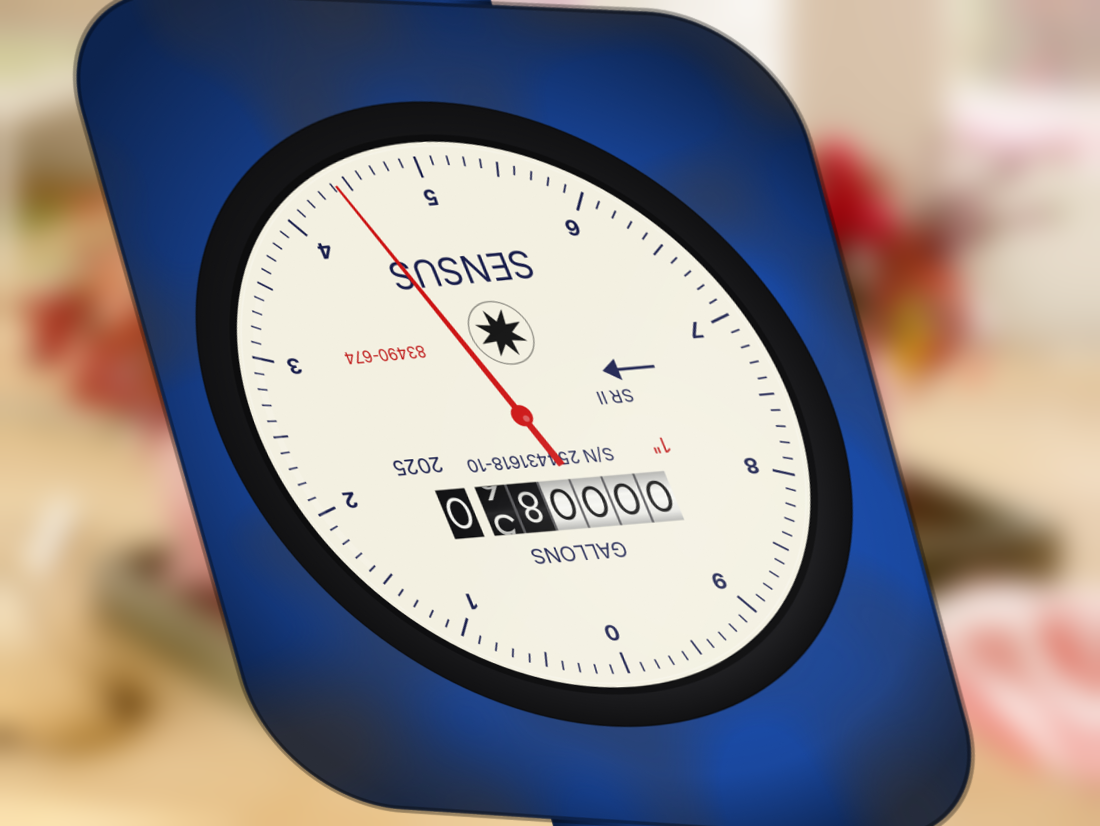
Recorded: gal 854.4
